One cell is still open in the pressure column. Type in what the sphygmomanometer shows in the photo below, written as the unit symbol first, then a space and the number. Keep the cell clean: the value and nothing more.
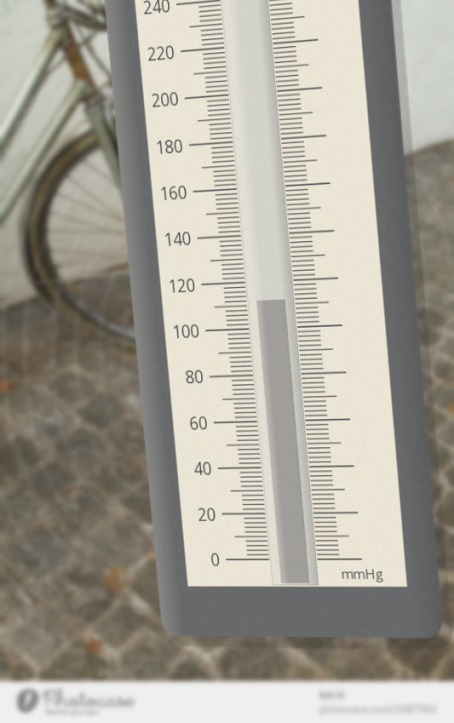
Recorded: mmHg 112
